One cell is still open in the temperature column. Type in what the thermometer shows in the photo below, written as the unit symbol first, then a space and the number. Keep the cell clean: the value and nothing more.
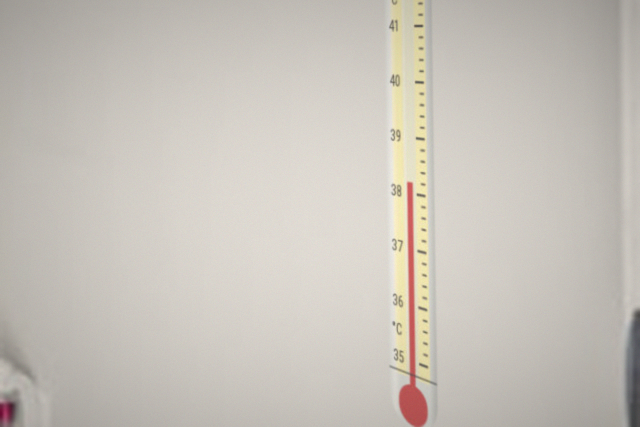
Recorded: °C 38.2
